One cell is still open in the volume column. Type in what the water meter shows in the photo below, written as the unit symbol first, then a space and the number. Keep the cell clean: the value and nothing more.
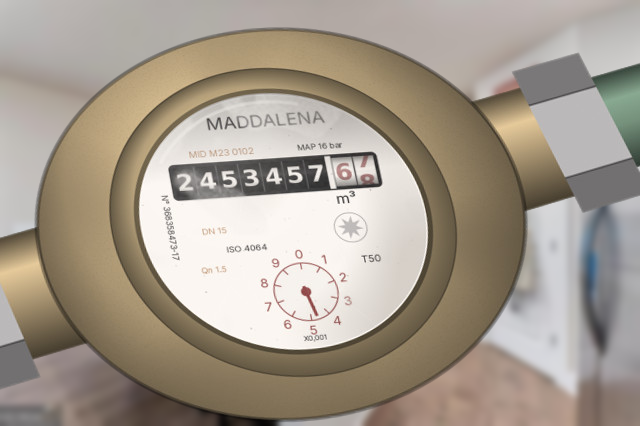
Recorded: m³ 2453457.674
